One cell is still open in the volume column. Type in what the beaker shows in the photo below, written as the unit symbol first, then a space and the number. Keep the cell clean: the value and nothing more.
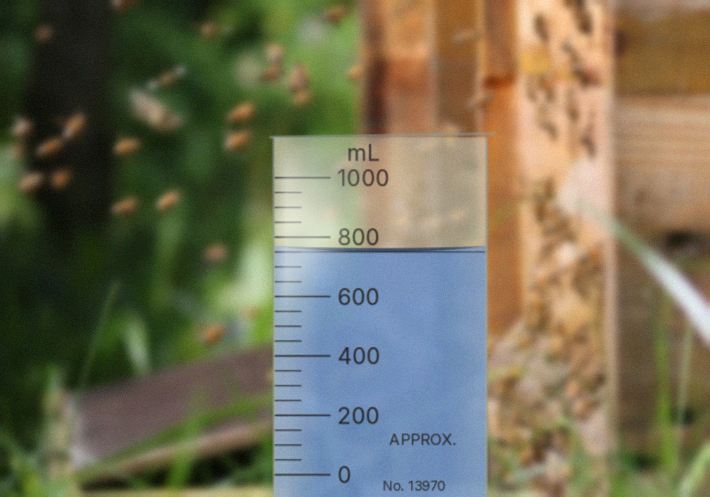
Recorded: mL 750
